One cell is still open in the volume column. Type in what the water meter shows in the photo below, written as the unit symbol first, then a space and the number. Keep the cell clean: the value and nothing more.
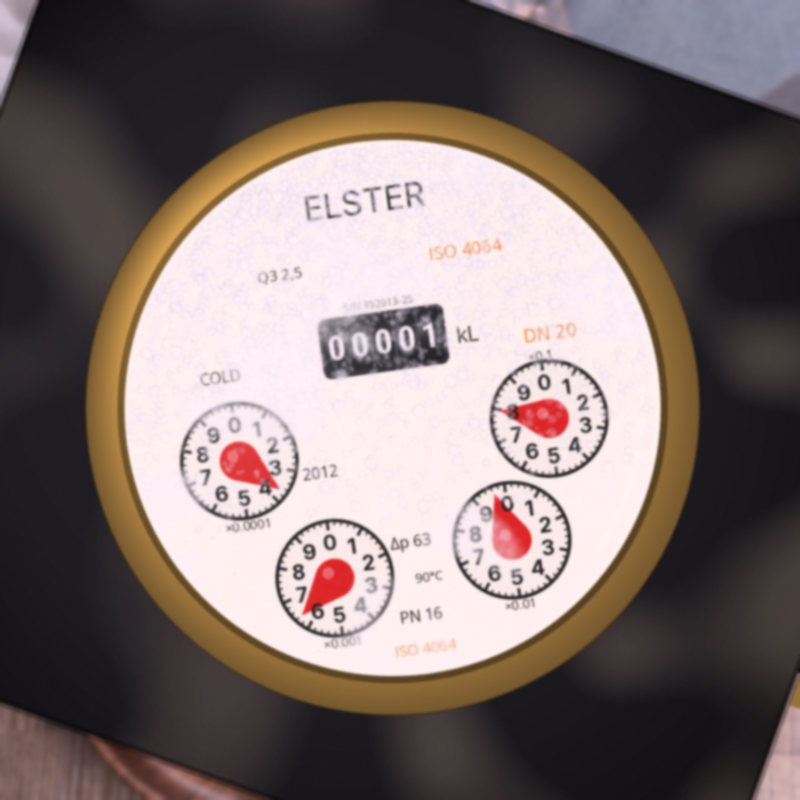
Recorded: kL 1.7963
